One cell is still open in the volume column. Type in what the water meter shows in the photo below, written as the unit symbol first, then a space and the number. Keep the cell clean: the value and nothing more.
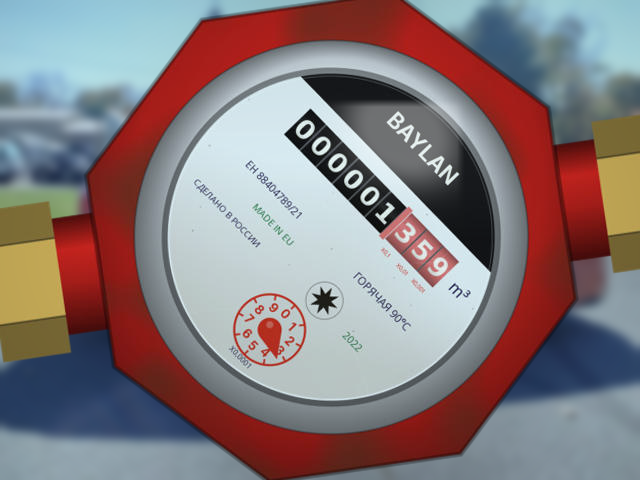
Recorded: m³ 1.3593
